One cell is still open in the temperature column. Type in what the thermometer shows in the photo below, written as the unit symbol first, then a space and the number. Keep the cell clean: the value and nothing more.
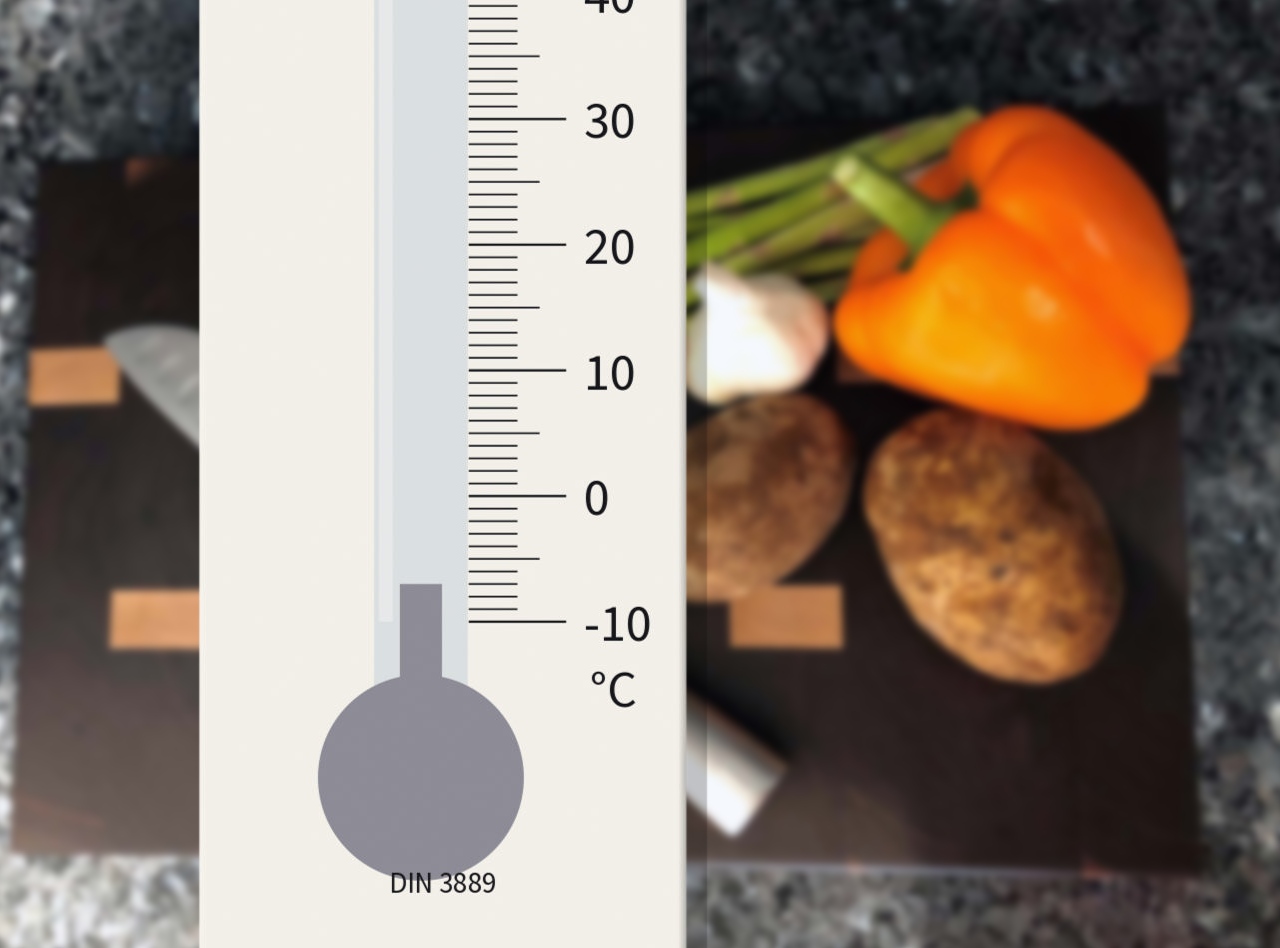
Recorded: °C -7
